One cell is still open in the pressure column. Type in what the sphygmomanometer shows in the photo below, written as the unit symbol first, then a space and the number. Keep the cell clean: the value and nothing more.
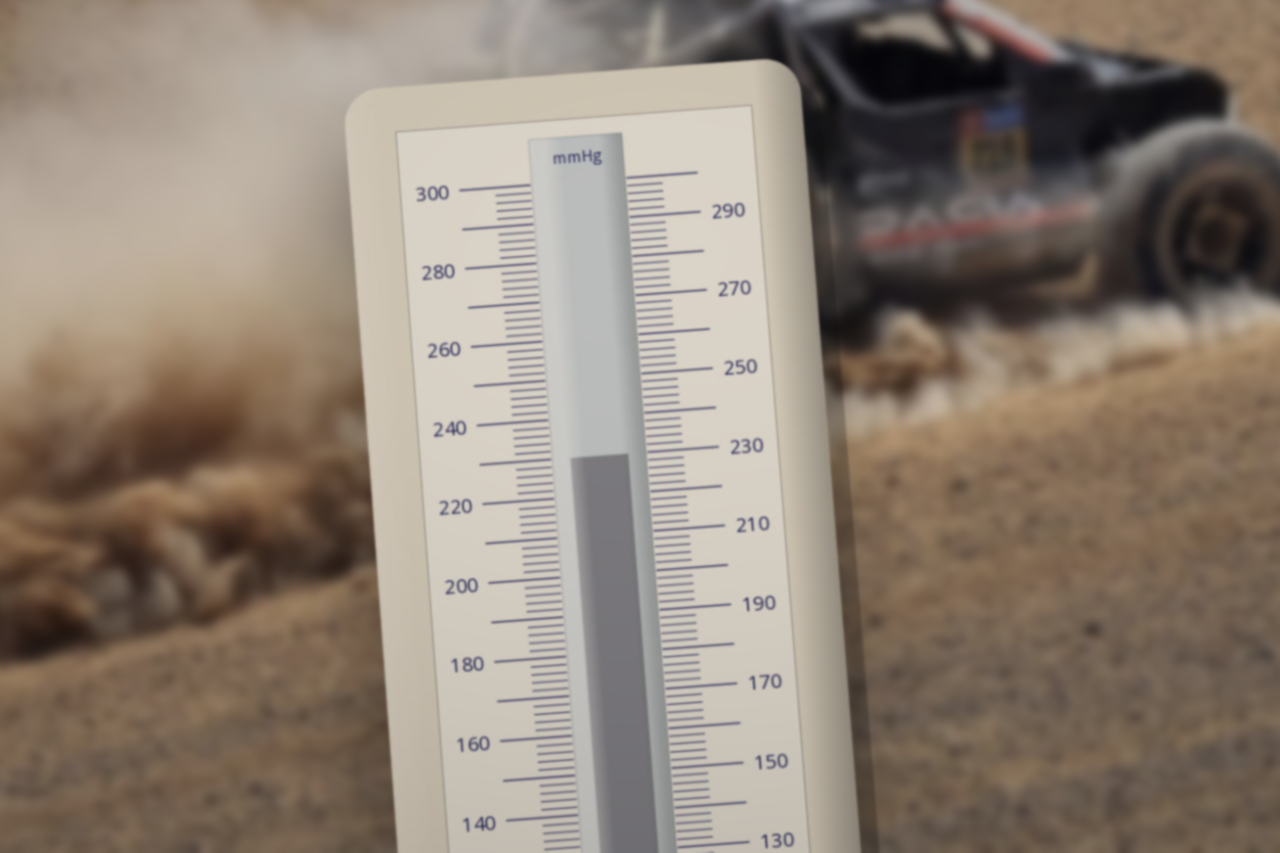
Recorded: mmHg 230
